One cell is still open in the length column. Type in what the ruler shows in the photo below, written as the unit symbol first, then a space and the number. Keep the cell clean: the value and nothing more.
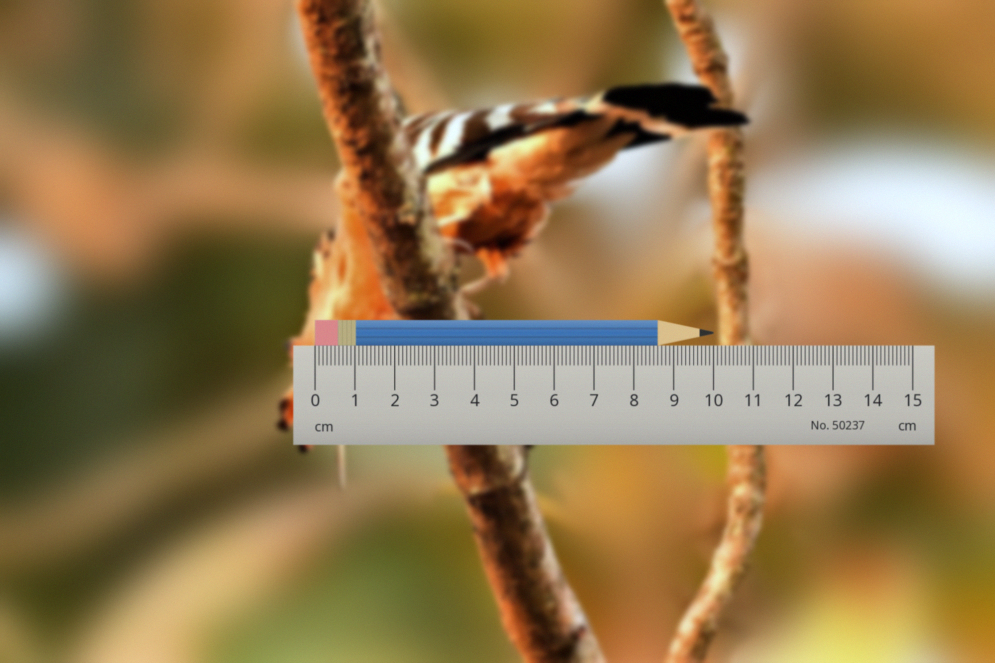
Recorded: cm 10
